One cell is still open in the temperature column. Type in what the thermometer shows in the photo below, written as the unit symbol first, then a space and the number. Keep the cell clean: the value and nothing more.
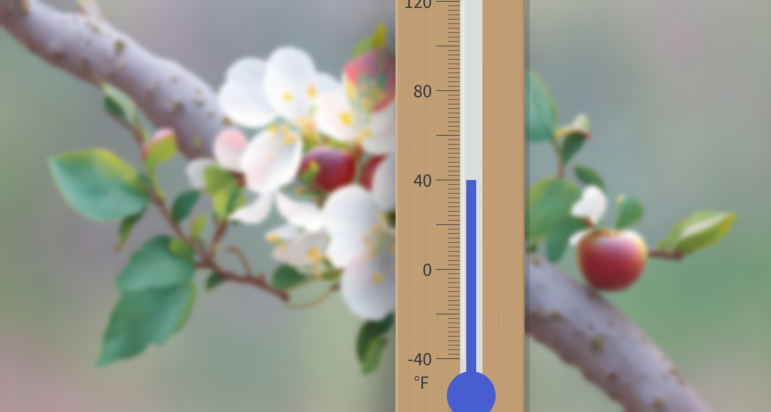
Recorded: °F 40
